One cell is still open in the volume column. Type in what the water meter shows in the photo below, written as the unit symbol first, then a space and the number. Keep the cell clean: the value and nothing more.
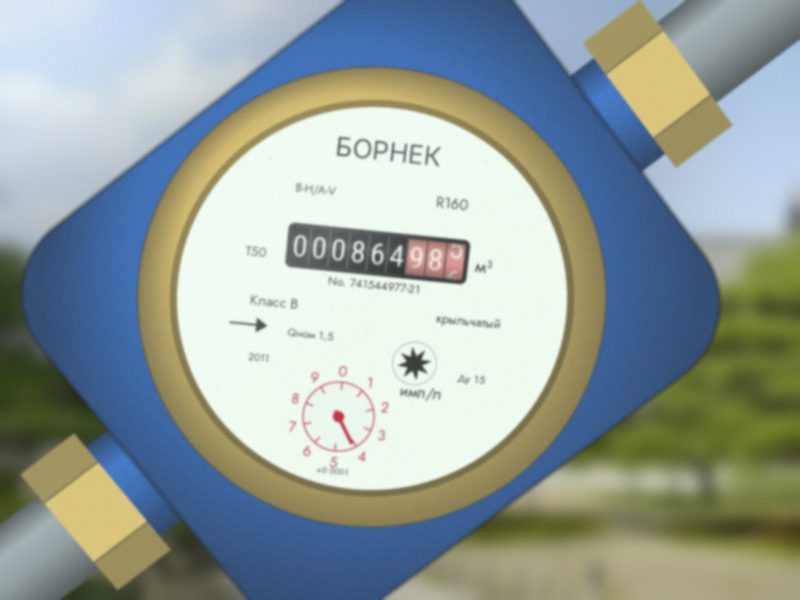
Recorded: m³ 864.9854
